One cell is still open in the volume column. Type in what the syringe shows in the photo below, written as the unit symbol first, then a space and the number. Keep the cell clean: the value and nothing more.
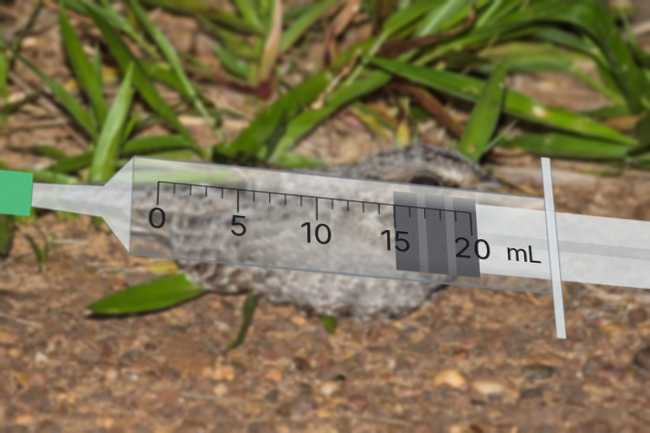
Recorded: mL 15
